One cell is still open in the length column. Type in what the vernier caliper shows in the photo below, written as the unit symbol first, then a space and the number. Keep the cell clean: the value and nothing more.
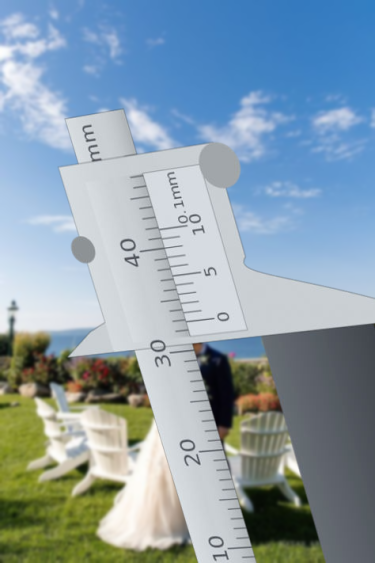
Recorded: mm 32.8
